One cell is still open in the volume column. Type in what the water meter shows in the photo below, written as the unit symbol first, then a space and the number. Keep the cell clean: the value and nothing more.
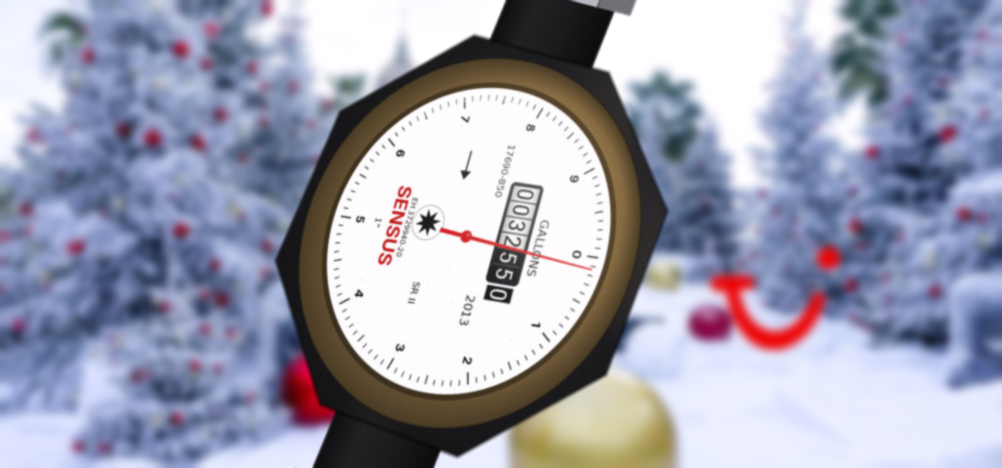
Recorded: gal 32550.1
